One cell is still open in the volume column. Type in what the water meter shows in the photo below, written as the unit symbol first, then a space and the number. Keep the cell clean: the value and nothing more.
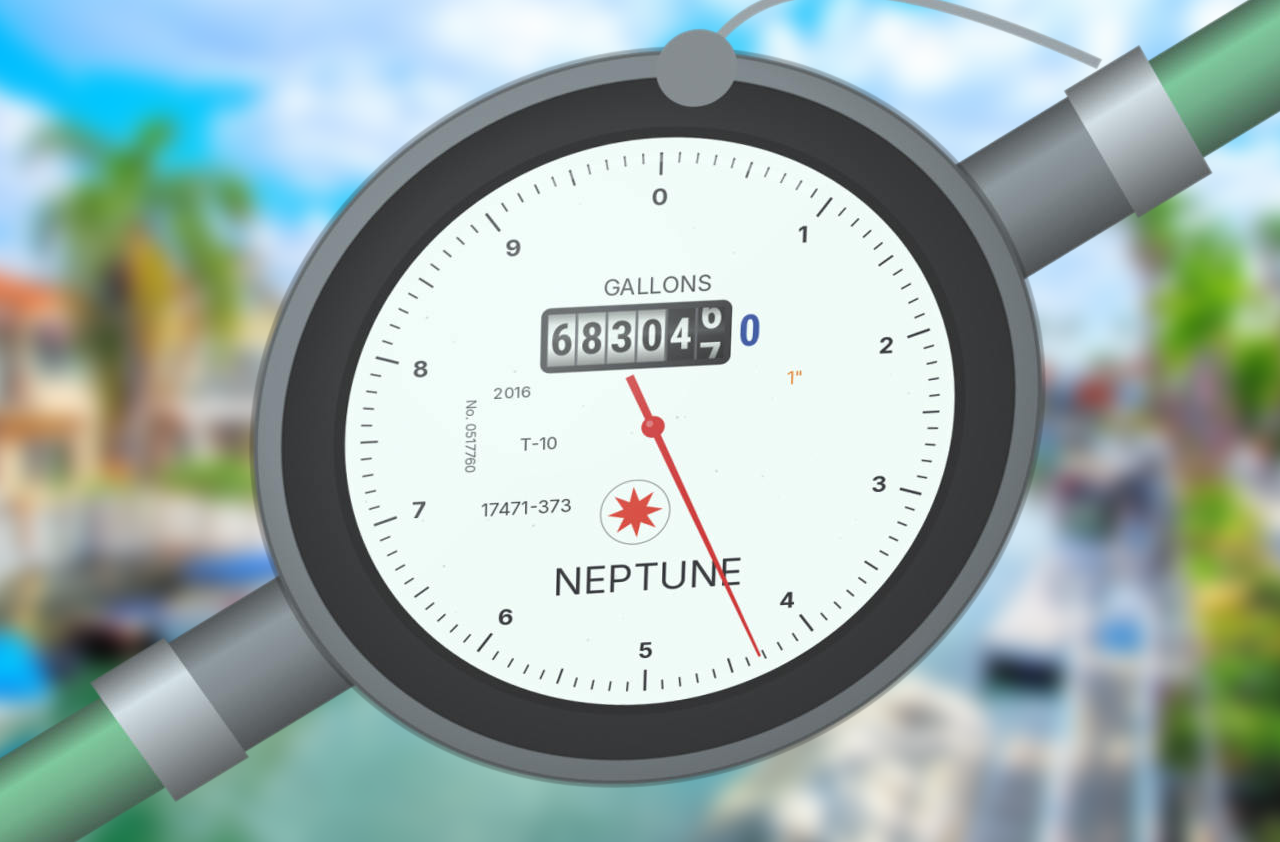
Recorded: gal 6830464.3
